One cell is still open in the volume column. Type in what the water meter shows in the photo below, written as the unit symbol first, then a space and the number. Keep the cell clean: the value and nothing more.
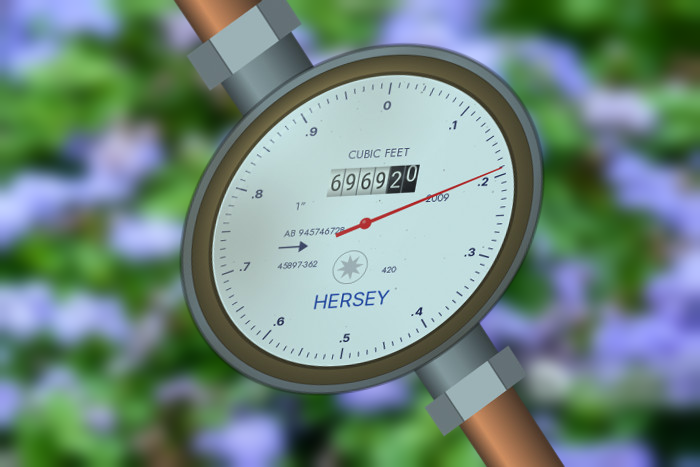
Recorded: ft³ 696920.19
